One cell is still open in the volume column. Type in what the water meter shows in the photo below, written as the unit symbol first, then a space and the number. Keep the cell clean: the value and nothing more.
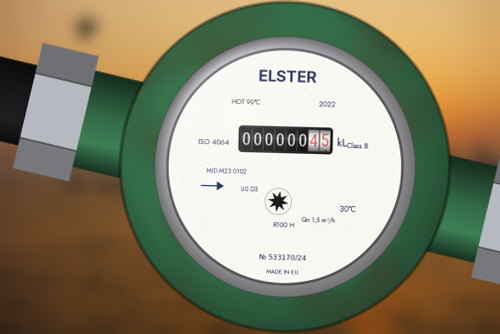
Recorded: kL 0.45
